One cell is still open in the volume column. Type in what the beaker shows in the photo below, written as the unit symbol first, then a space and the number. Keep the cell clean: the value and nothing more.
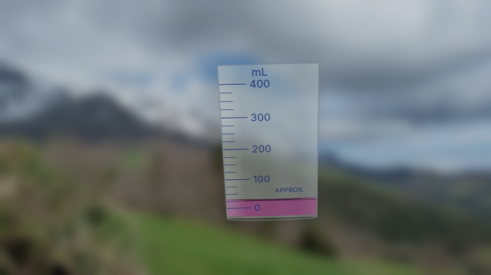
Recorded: mL 25
